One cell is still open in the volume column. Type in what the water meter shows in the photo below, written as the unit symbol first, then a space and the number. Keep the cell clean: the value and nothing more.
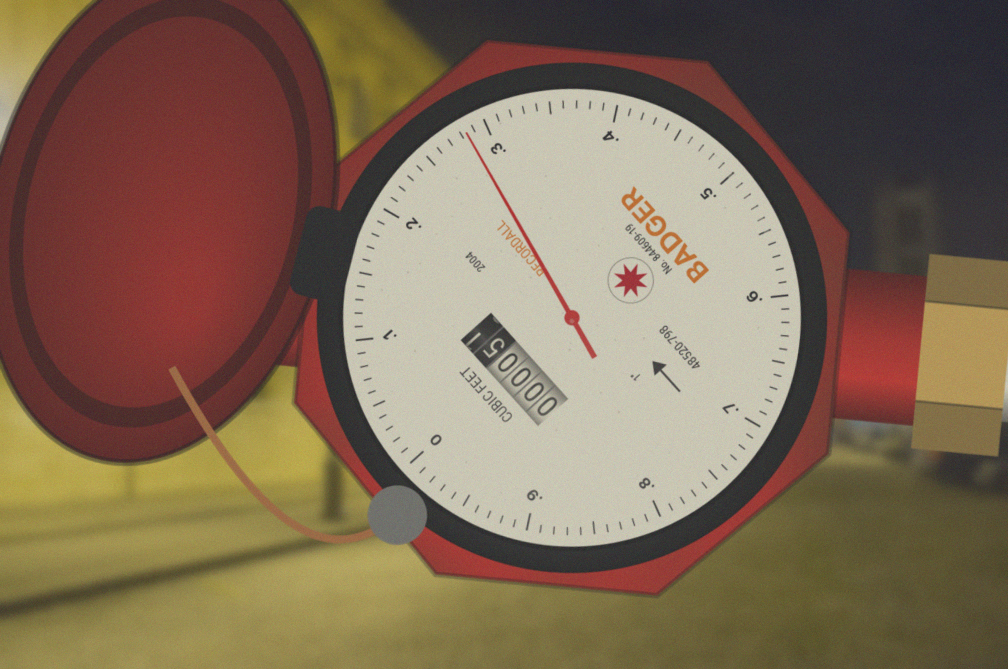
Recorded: ft³ 51.28
